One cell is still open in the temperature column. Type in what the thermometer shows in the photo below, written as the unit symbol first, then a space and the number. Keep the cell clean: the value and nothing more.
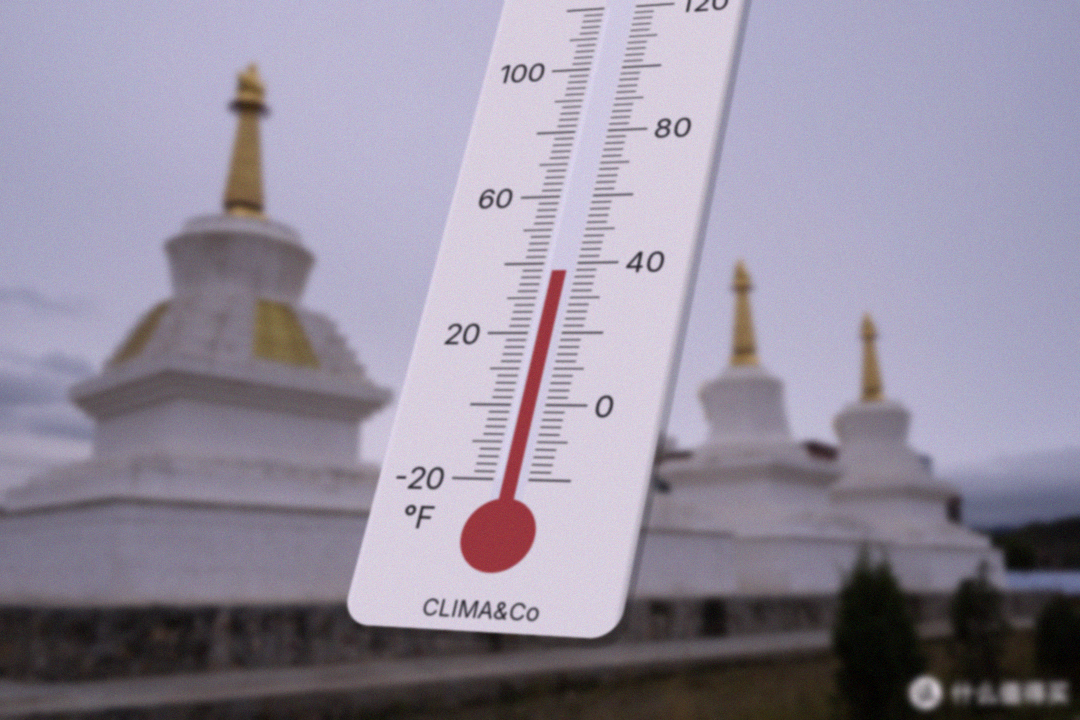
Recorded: °F 38
